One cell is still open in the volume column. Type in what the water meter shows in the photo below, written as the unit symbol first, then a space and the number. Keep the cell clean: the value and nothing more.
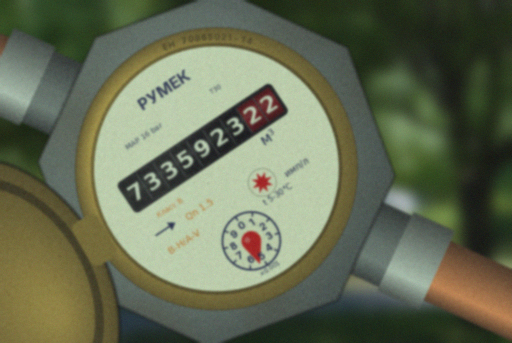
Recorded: m³ 7335923.225
